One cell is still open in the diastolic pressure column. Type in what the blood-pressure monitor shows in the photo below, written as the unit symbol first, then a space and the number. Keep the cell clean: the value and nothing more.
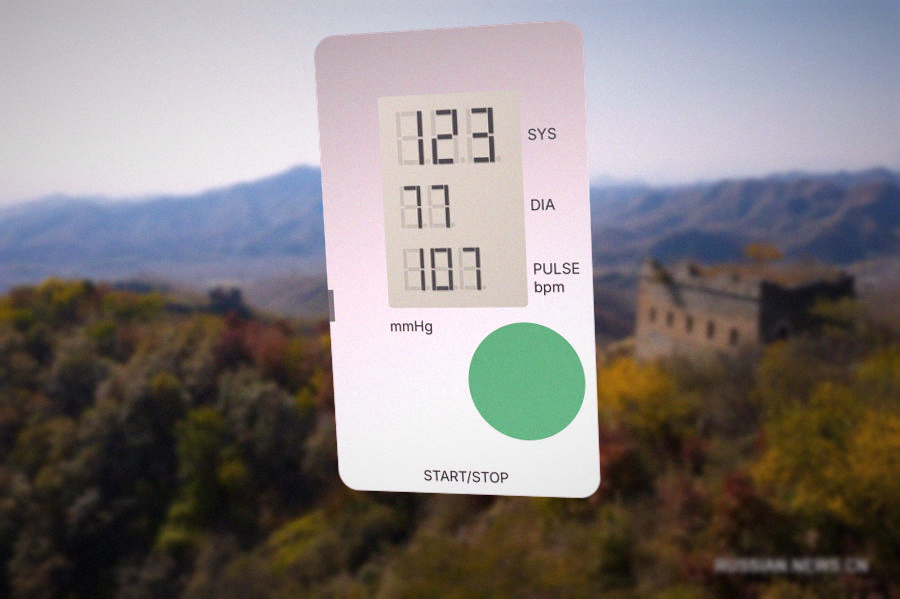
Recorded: mmHg 77
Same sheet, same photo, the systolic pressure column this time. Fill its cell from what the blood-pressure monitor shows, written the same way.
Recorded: mmHg 123
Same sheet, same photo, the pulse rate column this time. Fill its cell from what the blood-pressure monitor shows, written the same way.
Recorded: bpm 107
